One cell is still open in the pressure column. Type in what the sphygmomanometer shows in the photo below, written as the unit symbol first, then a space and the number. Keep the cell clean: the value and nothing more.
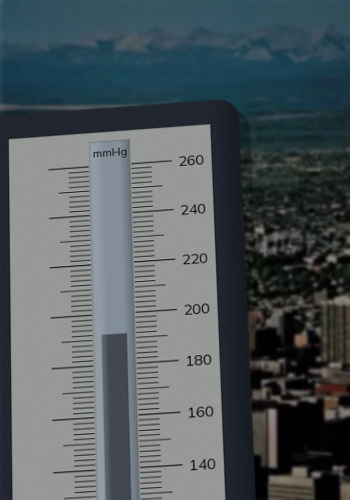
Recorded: mmHg 192
